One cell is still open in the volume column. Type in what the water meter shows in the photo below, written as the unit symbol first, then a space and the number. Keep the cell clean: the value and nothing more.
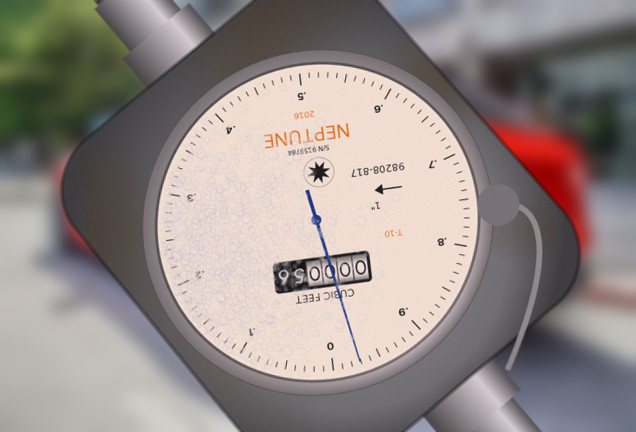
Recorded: ft³ 55.97
